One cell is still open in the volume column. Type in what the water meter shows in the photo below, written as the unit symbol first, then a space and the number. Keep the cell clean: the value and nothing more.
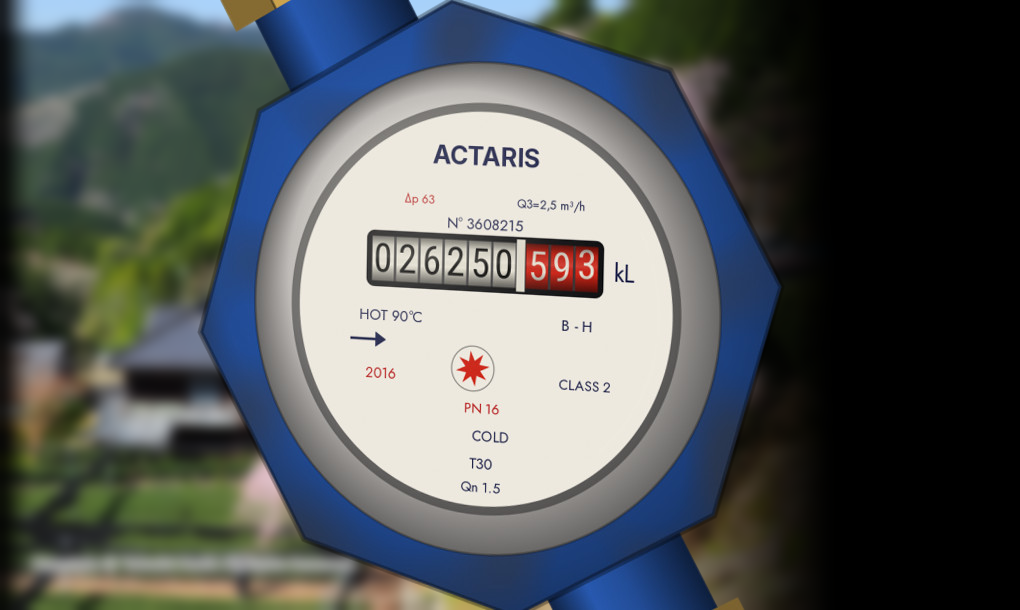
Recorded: kL 26250.593
